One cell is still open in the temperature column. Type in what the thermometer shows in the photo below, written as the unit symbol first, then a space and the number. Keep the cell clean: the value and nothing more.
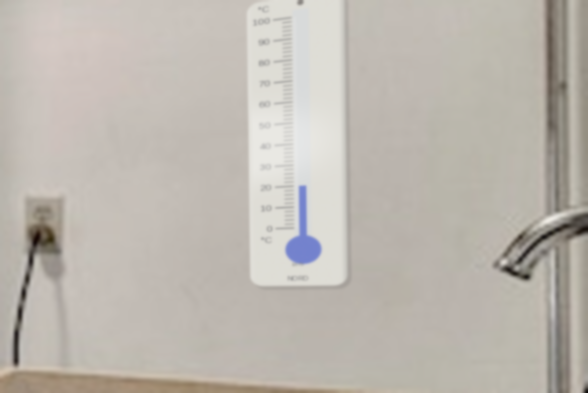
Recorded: °C 20
